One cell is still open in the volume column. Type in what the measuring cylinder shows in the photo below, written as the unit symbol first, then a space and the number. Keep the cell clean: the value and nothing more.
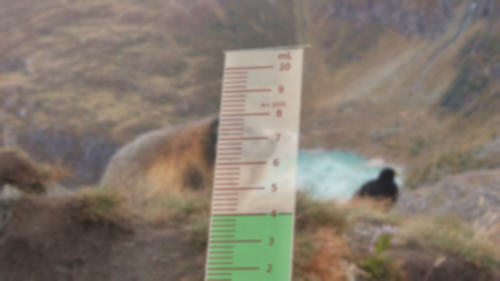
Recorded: mL 4
